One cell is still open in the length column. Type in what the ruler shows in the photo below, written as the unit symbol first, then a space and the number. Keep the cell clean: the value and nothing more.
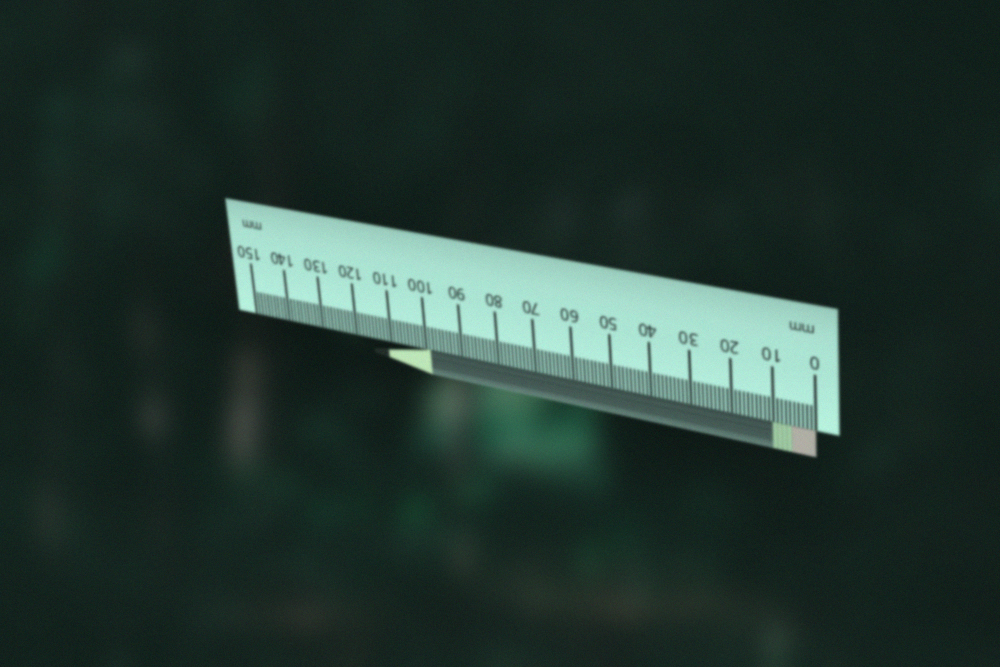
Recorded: mm 115
